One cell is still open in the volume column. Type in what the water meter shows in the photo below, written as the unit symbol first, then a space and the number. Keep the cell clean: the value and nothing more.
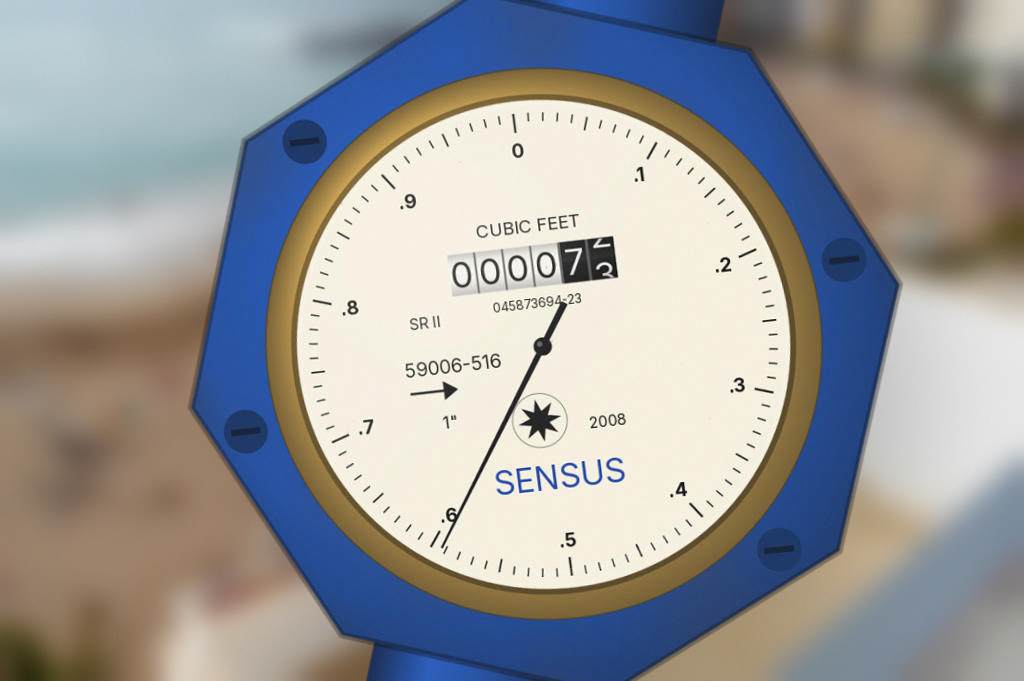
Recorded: ft³ 72.59
